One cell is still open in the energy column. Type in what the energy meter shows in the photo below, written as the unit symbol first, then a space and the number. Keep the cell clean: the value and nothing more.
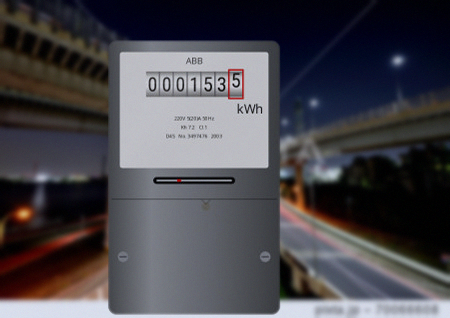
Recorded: kWh 153.5
